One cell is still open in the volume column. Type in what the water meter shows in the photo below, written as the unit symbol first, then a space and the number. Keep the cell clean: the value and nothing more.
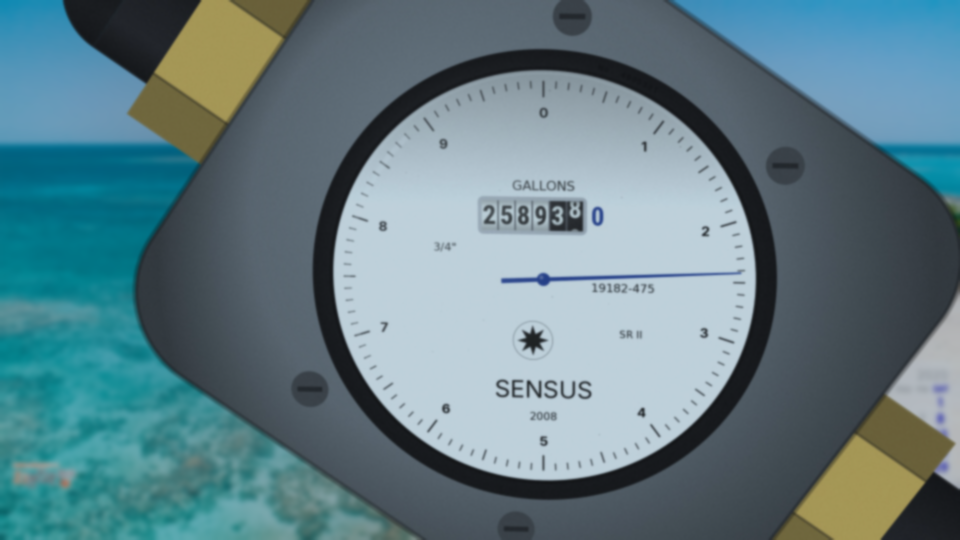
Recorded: gal 2589382.4
